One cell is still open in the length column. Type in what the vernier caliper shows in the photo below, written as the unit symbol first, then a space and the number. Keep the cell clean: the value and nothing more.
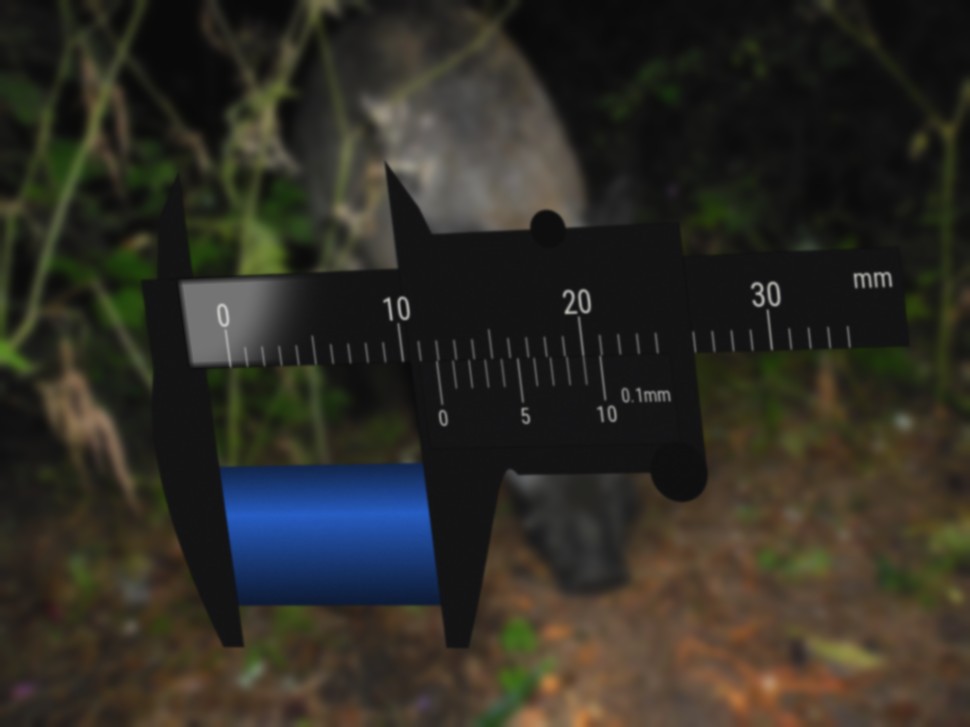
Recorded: mm 11.9
